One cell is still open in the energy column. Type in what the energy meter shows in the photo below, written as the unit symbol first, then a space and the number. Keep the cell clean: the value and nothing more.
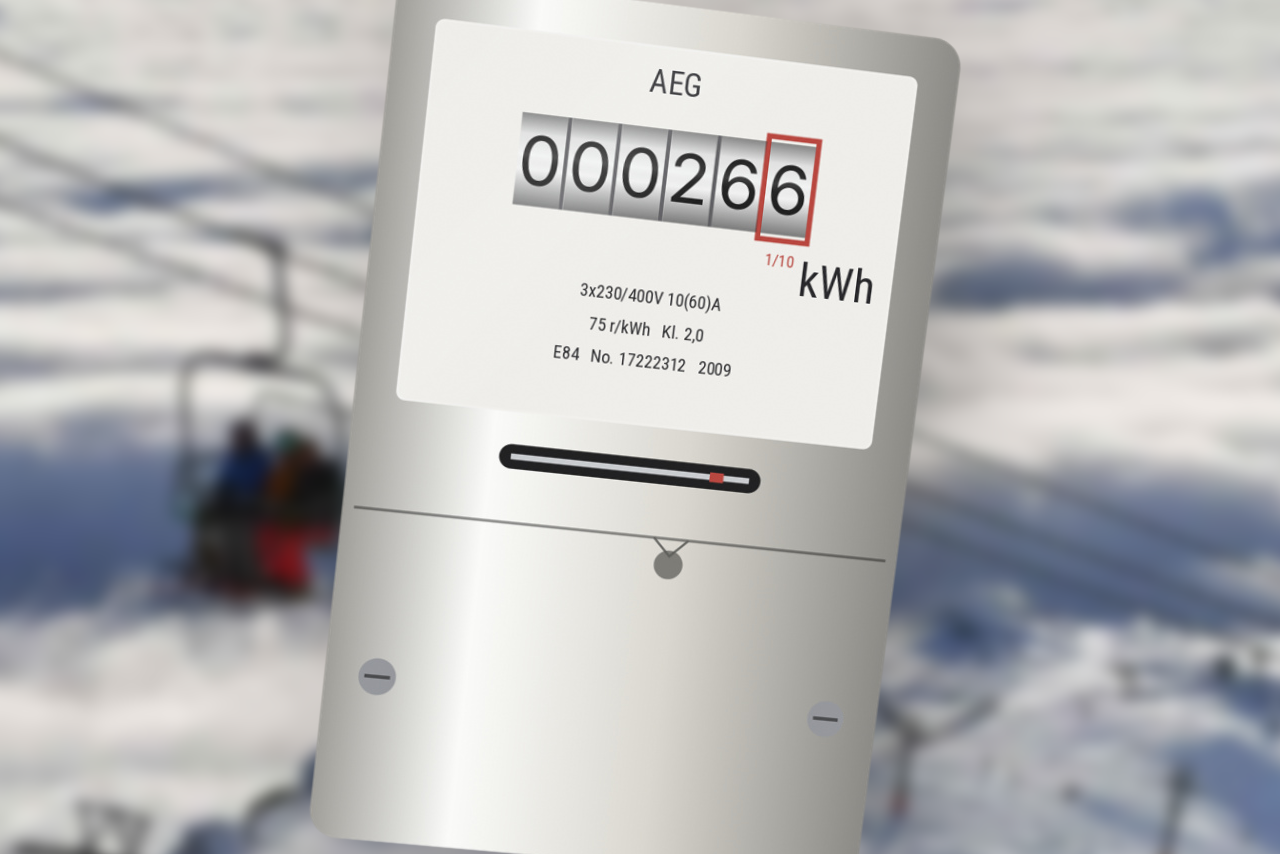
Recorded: kWh 26.6
